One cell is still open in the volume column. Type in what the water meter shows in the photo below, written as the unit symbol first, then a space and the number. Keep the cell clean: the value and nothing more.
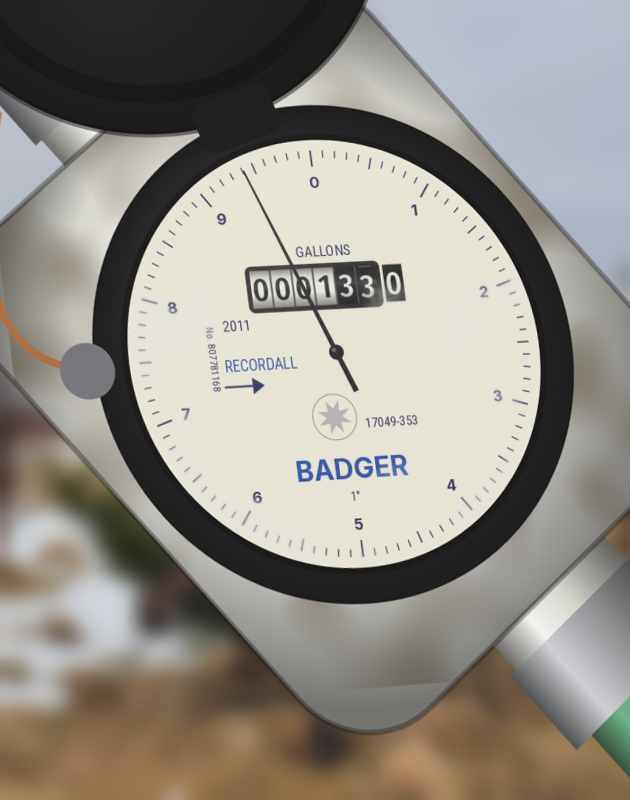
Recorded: gal 1329.4
